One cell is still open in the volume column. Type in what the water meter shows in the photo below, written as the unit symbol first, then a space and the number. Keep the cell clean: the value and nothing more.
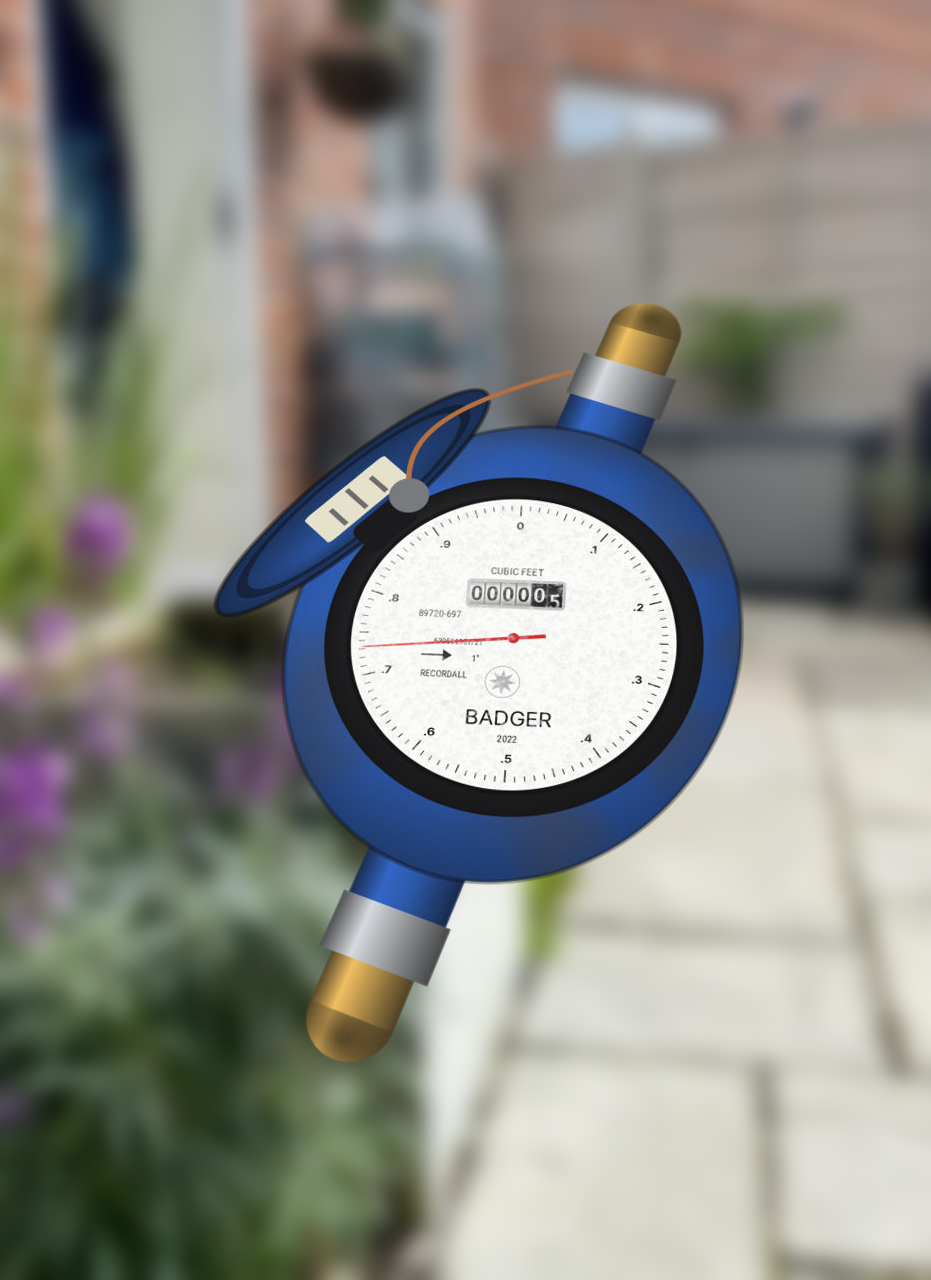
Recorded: ft³ 4.73
